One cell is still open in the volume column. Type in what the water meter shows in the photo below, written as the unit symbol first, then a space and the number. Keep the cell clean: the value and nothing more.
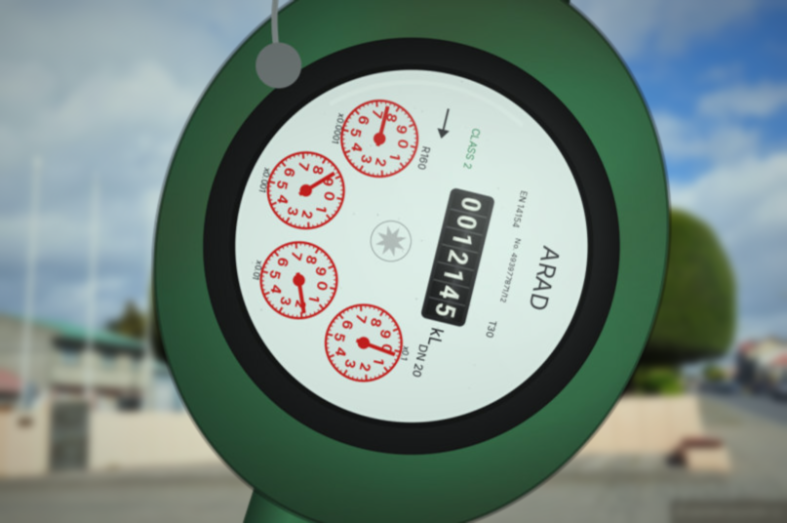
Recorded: kL 12145.0187
